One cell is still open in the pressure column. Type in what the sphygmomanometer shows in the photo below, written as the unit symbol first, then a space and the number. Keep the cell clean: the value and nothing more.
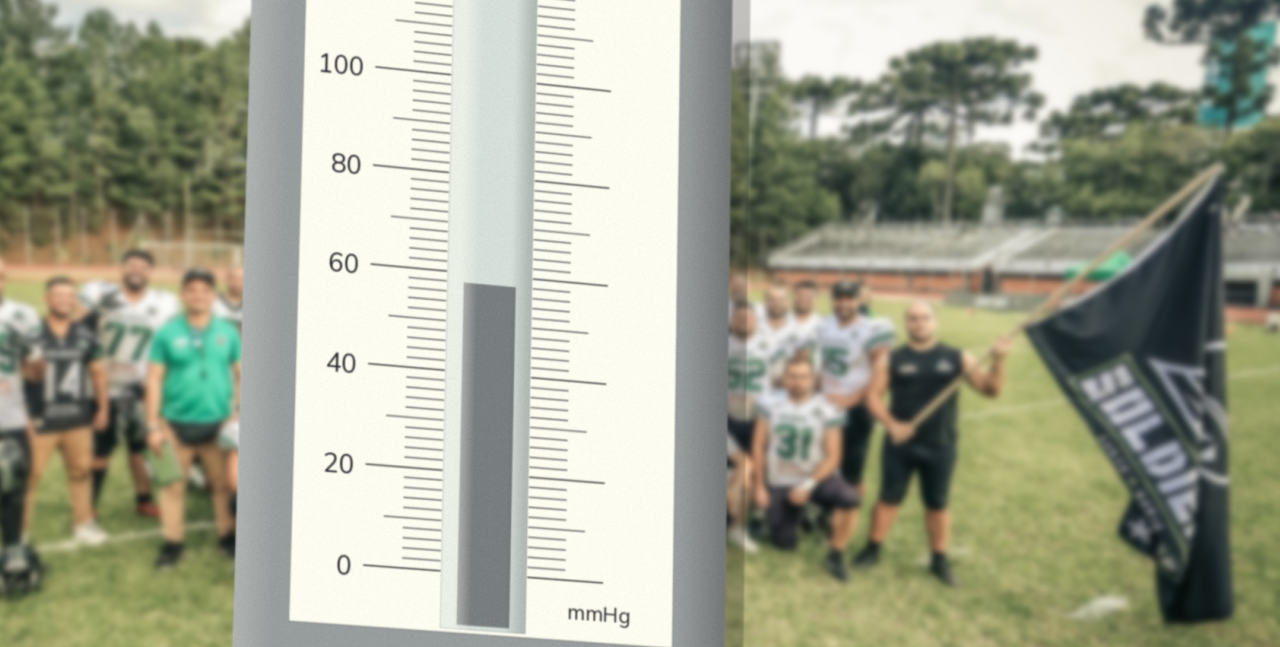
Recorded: mmHg 58
